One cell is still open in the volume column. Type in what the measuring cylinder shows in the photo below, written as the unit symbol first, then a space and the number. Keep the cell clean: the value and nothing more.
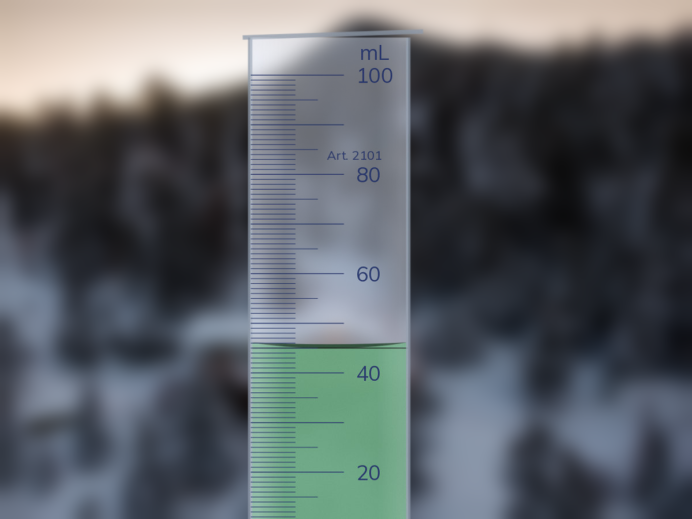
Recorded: mL 45
